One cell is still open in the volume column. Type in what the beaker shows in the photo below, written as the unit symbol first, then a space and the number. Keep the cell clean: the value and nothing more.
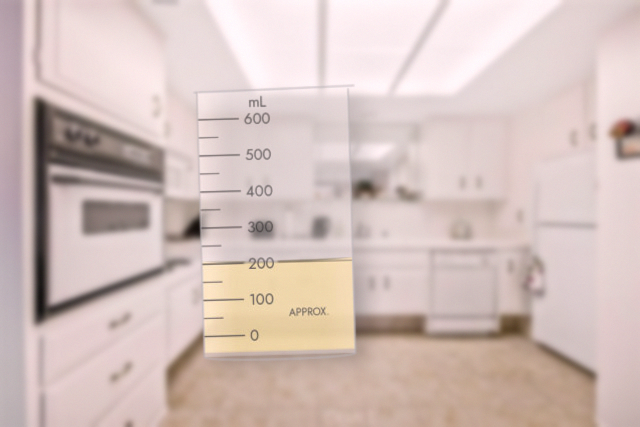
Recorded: mL 200
